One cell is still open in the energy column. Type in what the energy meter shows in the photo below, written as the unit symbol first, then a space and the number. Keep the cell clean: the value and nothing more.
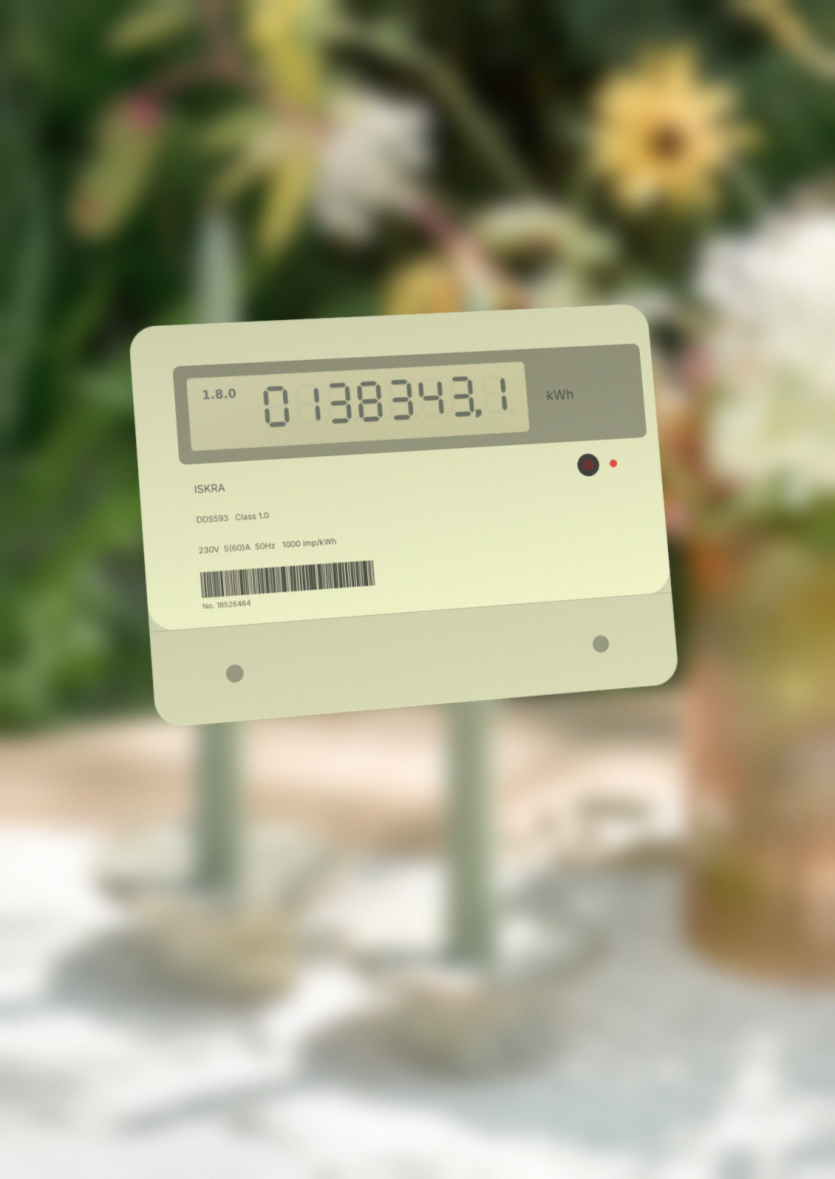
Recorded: kWh 138343.1
